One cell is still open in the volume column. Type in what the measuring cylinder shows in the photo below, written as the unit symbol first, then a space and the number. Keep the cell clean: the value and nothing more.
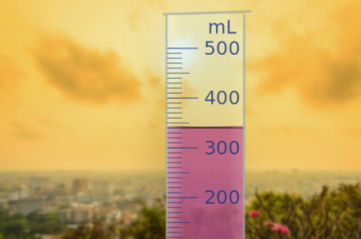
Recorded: mL 340
